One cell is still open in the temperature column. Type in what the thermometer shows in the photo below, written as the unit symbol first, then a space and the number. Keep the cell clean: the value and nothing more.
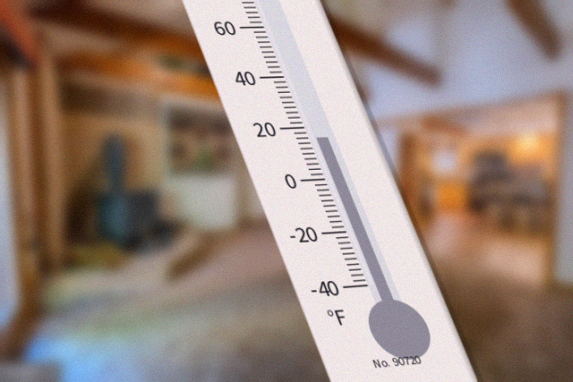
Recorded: °F 16
